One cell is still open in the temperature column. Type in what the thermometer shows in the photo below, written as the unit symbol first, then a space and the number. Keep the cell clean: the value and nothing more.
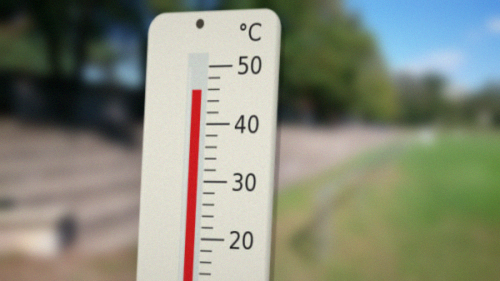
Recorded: °C 46
